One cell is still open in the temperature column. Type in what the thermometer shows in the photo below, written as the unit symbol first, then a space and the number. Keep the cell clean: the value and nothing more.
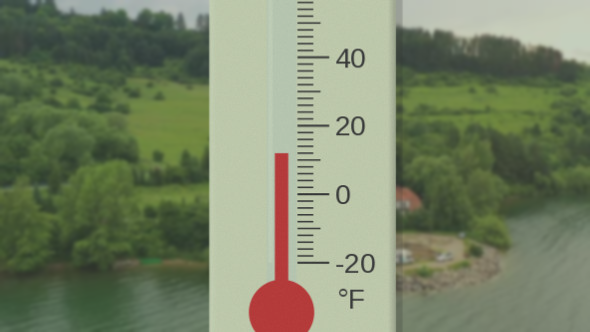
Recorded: °F 12
